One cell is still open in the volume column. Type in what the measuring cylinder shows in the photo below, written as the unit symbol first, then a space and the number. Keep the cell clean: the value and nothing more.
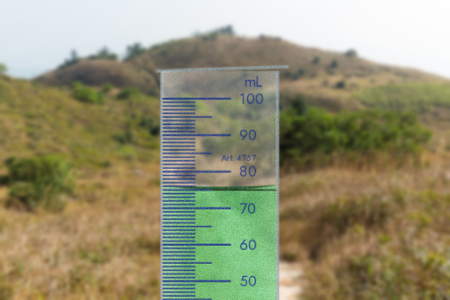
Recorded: mL 75
